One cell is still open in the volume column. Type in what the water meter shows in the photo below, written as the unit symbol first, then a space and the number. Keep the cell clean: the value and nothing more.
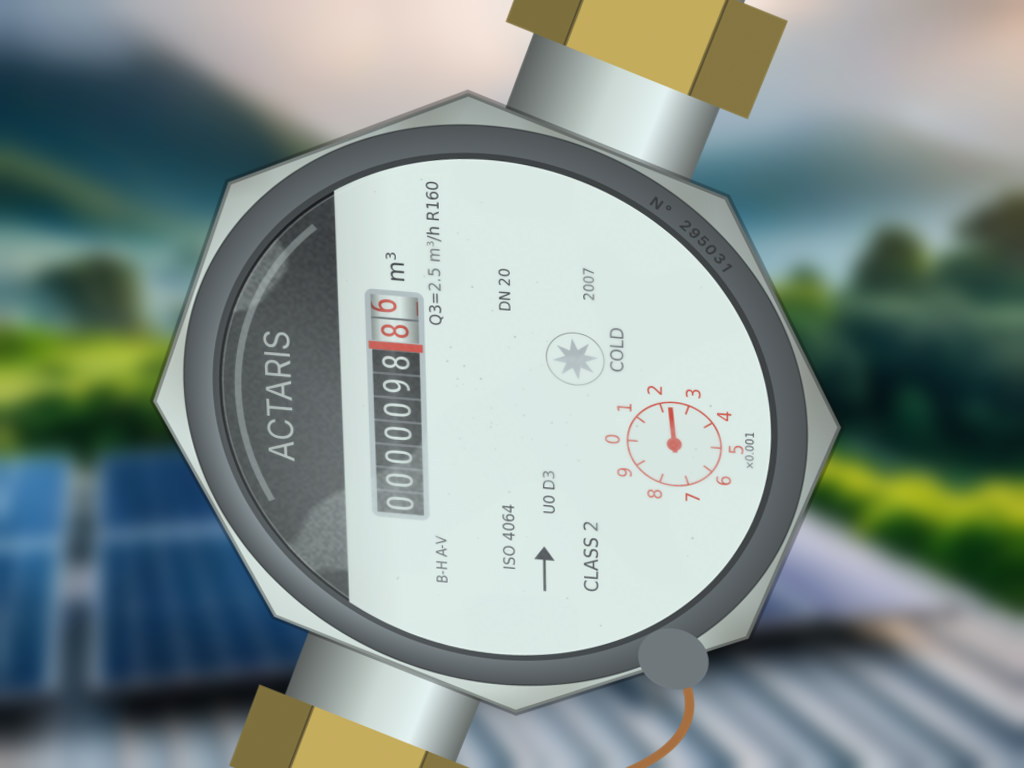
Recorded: m³ 98.862
